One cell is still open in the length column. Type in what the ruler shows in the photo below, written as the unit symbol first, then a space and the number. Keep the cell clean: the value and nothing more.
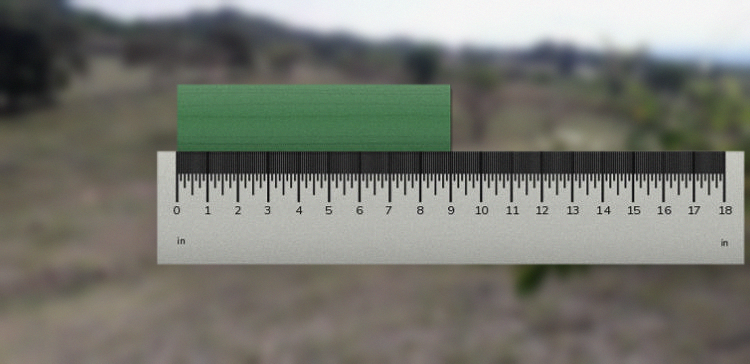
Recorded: in 9
